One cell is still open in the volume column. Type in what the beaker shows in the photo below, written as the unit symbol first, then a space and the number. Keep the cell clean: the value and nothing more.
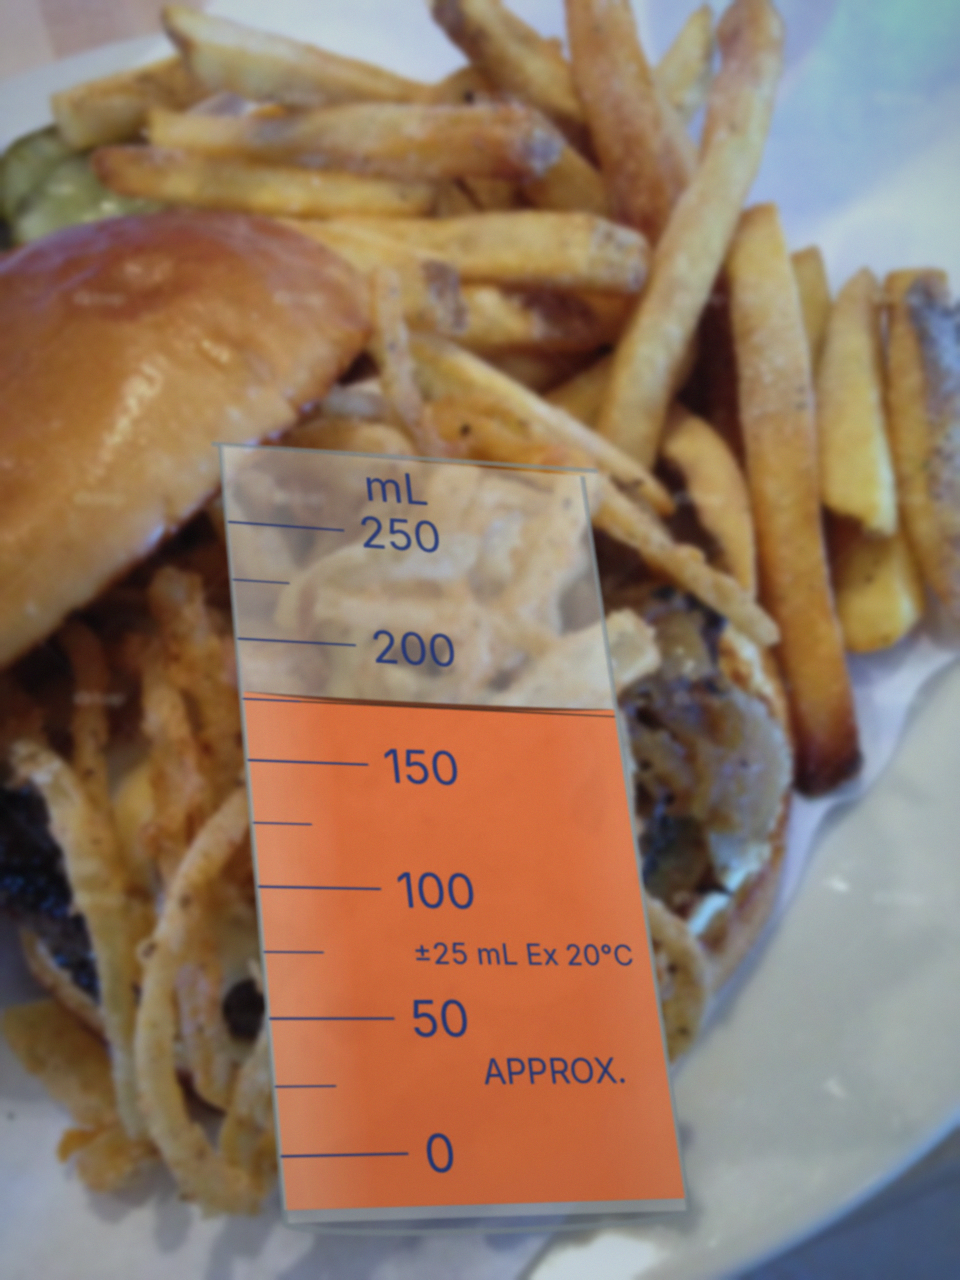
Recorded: mL 175
